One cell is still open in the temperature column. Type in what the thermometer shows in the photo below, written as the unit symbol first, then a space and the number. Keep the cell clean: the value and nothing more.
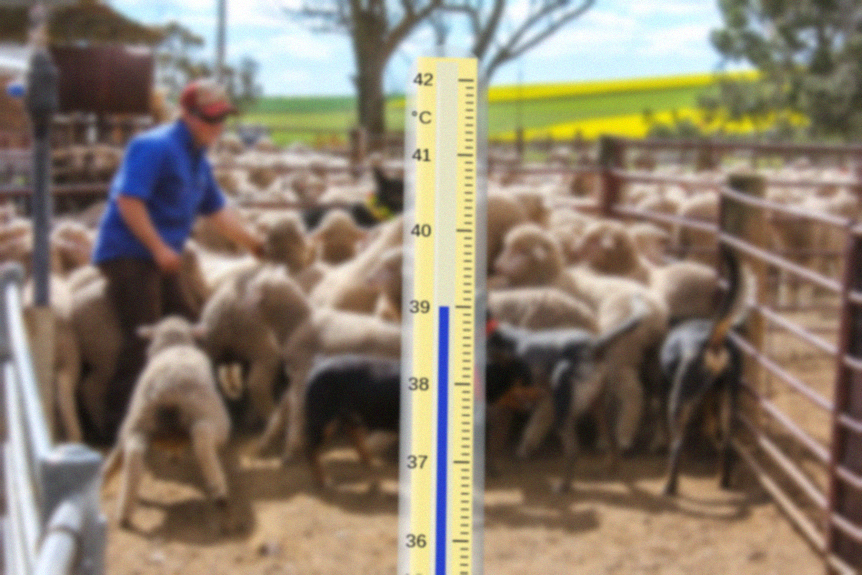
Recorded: °C 39
